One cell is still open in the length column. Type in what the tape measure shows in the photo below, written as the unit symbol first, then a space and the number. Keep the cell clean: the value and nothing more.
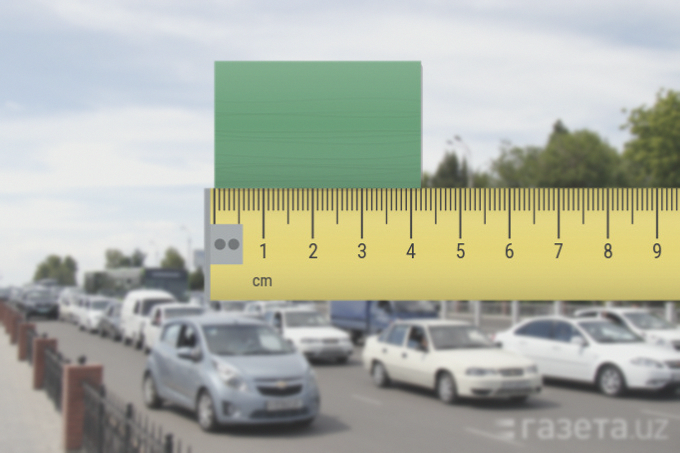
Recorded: cm 4.2
